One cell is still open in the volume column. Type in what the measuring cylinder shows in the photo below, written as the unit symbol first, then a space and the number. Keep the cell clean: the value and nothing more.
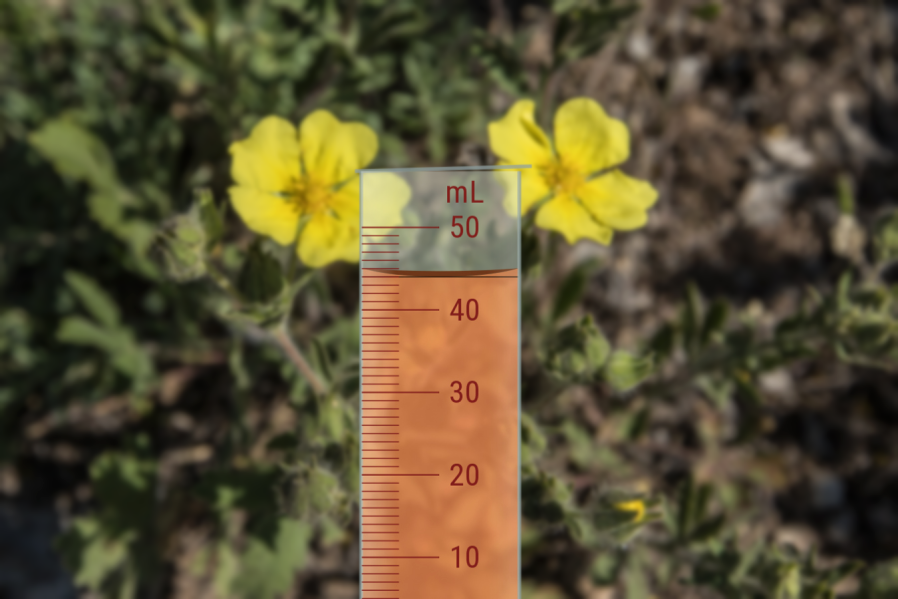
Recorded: mL 44
